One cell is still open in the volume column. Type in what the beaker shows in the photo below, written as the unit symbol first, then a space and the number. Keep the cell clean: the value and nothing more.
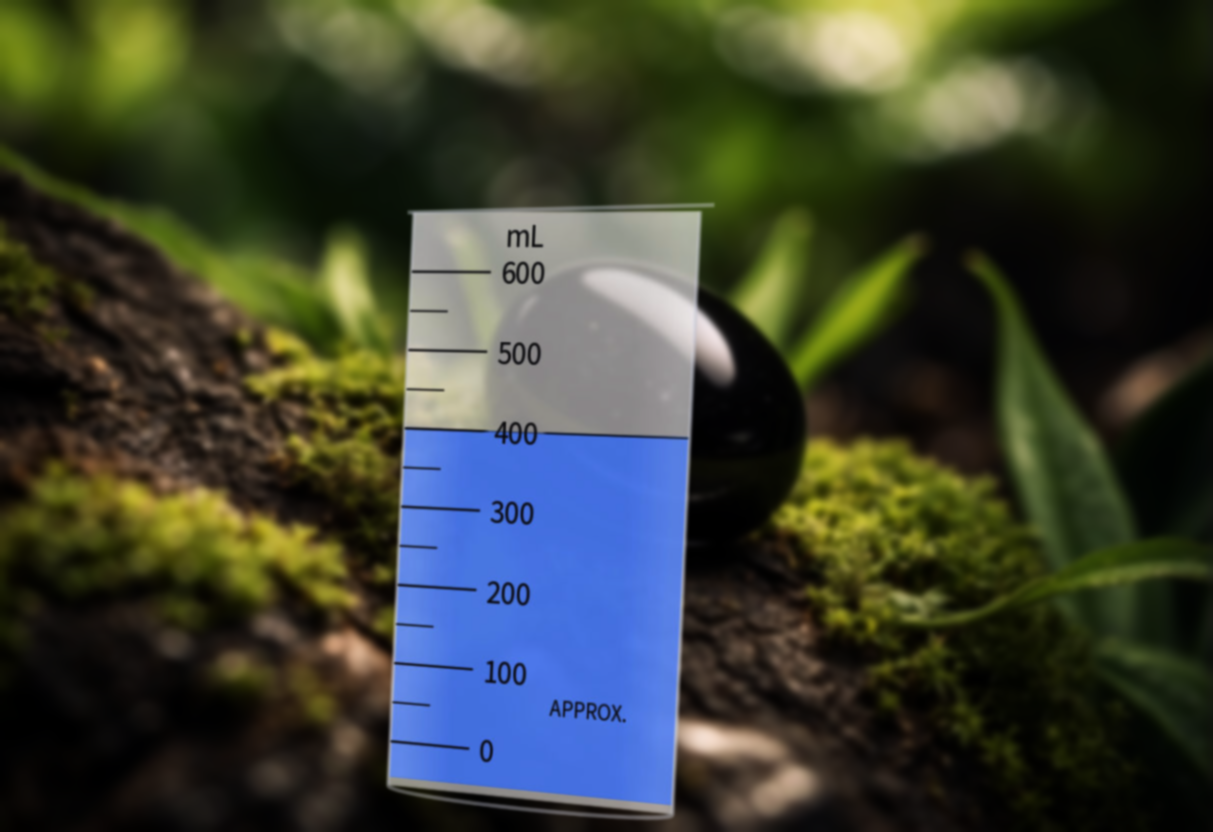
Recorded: mL 400
